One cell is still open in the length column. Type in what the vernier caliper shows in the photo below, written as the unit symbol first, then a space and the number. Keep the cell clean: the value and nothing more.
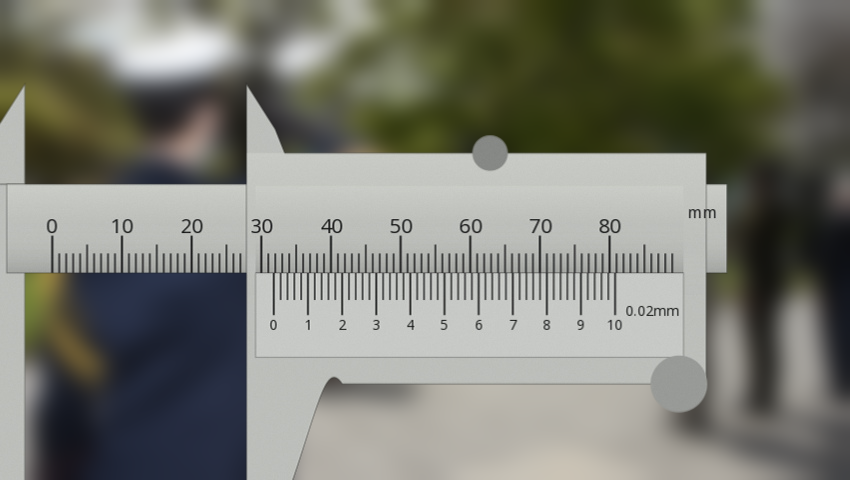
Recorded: mm 31.8
